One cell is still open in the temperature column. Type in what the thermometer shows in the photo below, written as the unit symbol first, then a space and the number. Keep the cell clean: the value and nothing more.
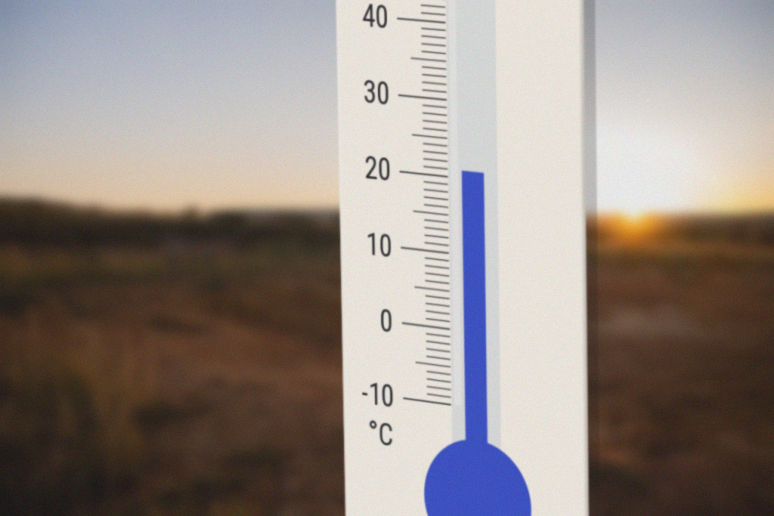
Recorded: °C 21
